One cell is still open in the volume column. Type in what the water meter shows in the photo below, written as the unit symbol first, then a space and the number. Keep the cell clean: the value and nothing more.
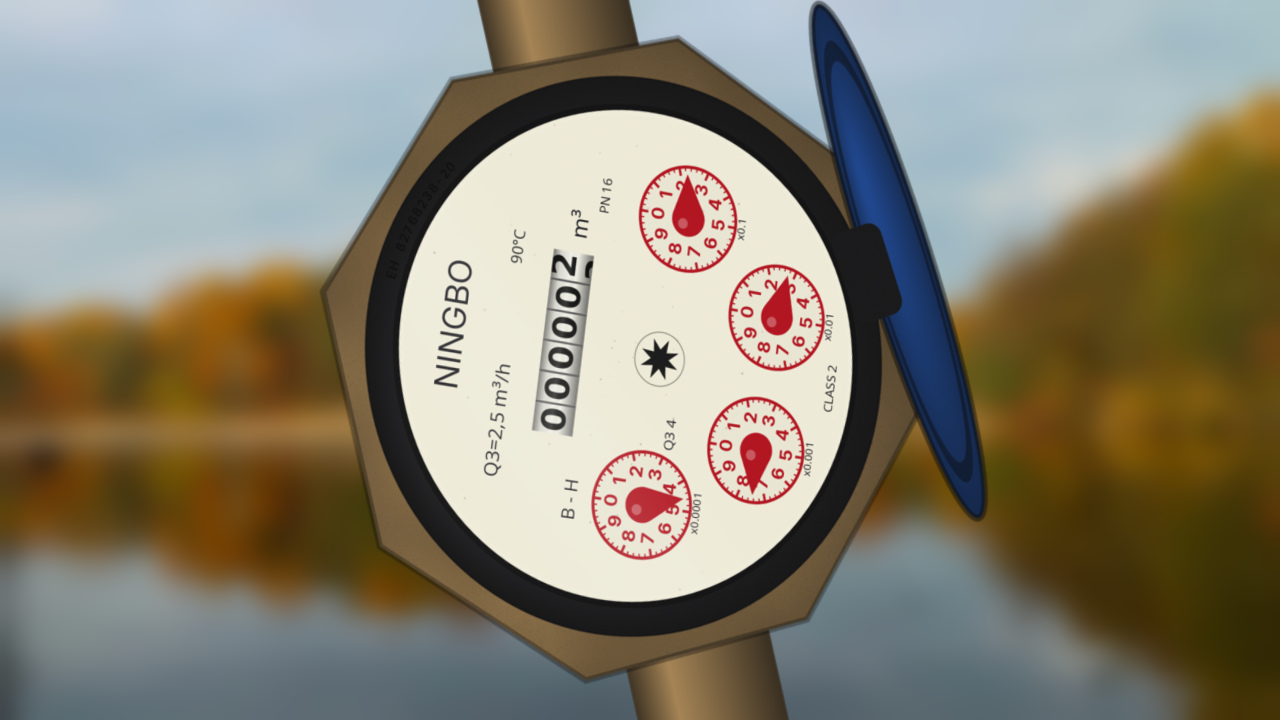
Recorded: m³ 2.2274
